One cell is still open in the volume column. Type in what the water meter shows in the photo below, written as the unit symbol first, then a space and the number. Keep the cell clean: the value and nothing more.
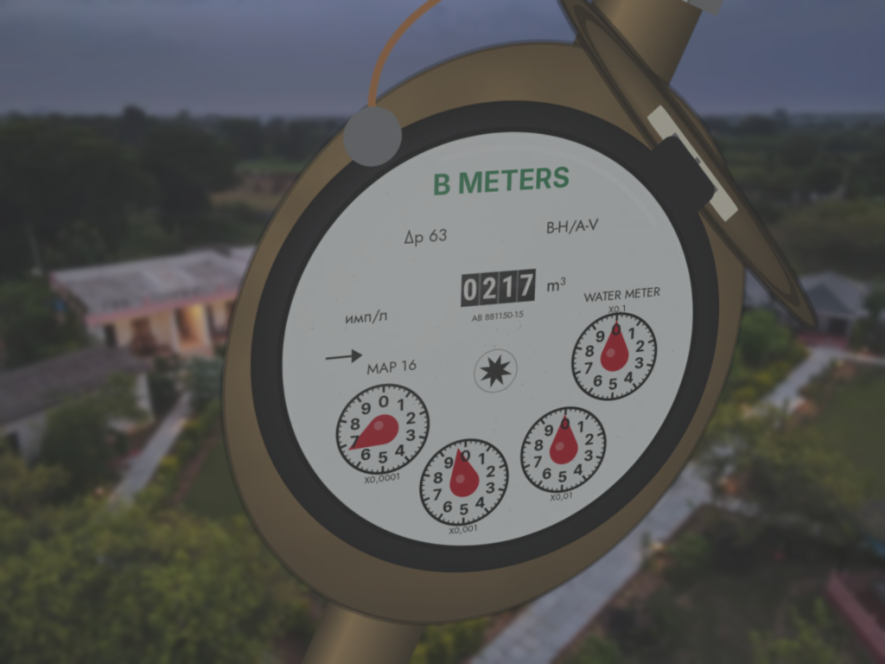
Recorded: m³ 216.9996
